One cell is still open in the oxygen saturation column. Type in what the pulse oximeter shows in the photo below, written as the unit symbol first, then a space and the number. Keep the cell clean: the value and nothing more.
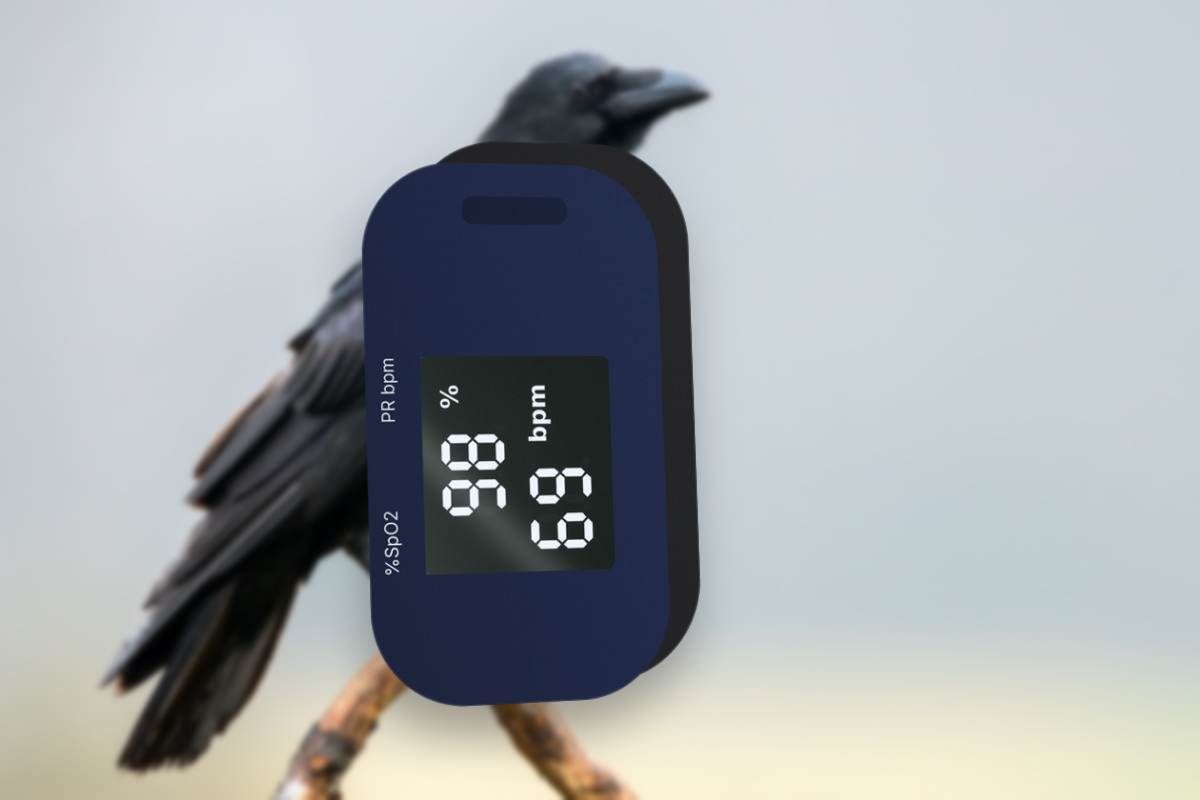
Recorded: % 98
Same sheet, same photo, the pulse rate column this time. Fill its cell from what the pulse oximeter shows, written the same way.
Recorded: bpm 69
